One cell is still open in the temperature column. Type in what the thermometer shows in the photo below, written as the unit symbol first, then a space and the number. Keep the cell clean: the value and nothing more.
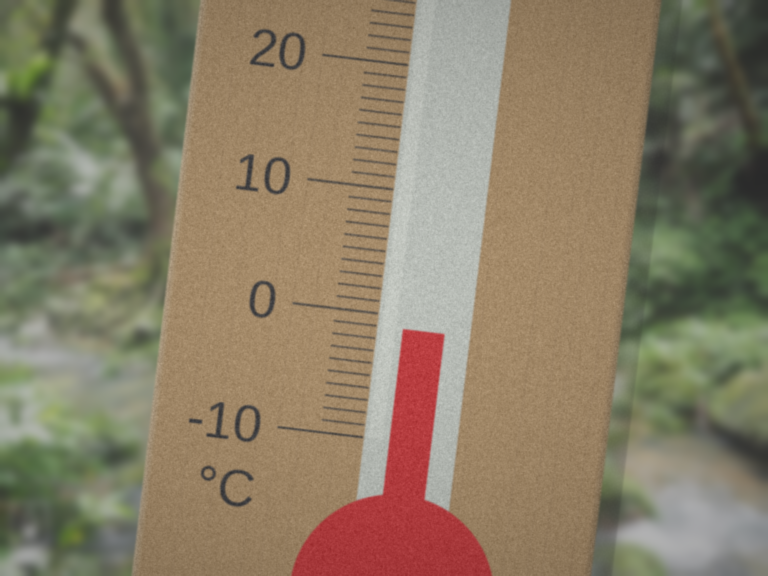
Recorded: °C -1
